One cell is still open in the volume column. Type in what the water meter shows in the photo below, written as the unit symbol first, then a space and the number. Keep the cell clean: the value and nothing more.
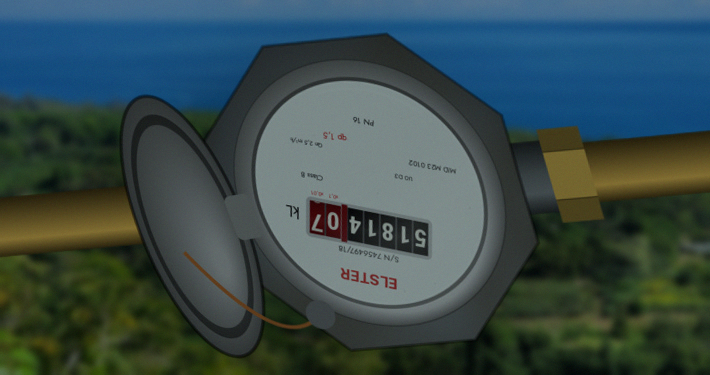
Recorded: kL 51814.07
